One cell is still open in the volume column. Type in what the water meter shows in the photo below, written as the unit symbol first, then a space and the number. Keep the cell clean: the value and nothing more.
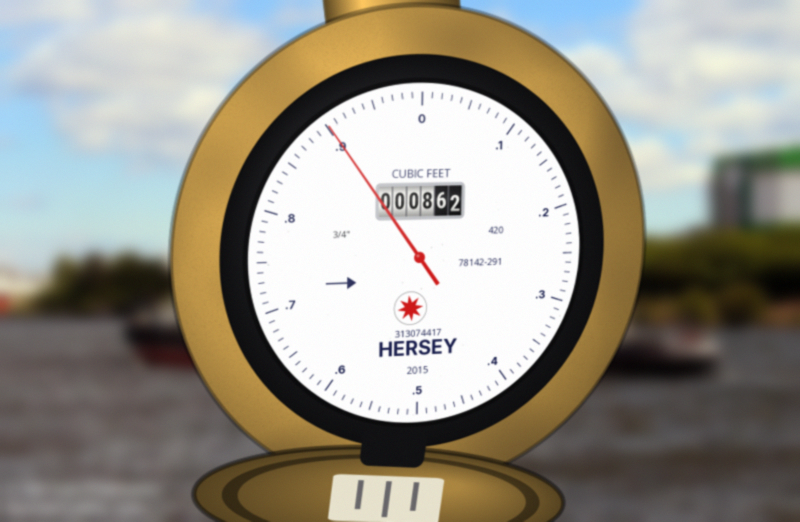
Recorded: ft³ 861.90
